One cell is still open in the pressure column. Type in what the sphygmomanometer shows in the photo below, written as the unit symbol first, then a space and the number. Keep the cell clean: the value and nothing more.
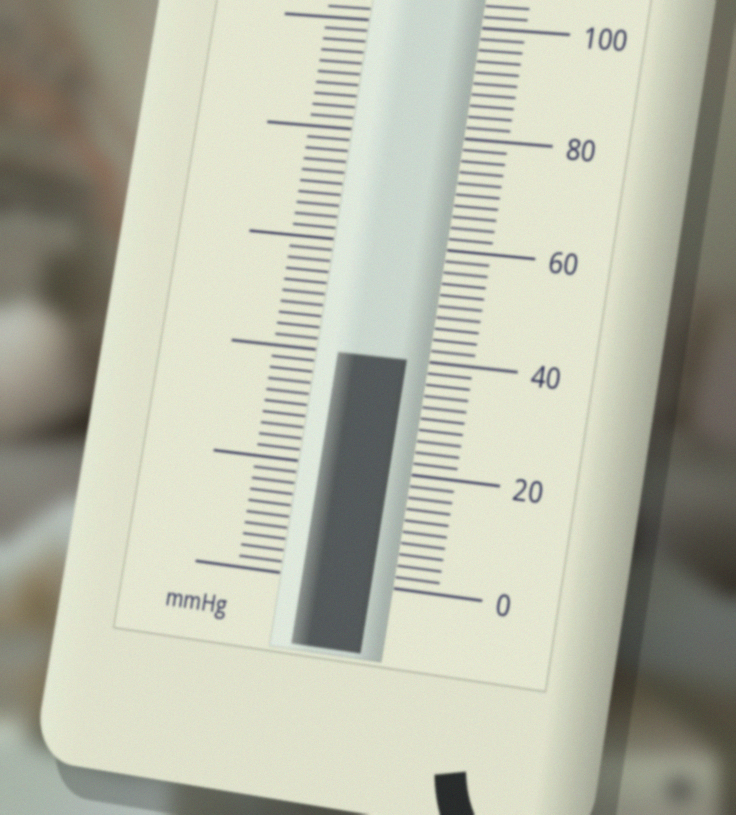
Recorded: mmHg 40
